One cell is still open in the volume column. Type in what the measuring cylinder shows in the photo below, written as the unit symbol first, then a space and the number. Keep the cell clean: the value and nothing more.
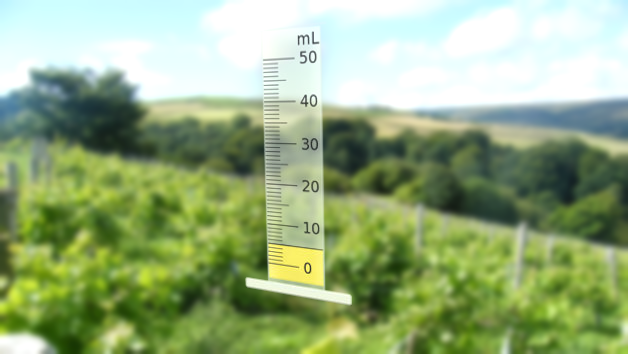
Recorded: mL 5
